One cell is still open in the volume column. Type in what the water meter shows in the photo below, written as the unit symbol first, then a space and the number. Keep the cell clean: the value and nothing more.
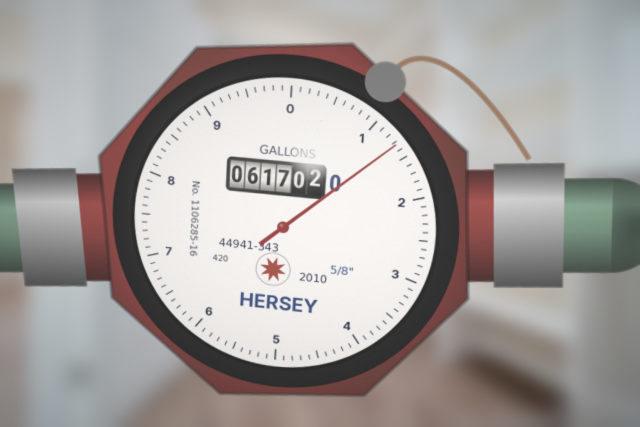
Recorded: gal 617021.3
